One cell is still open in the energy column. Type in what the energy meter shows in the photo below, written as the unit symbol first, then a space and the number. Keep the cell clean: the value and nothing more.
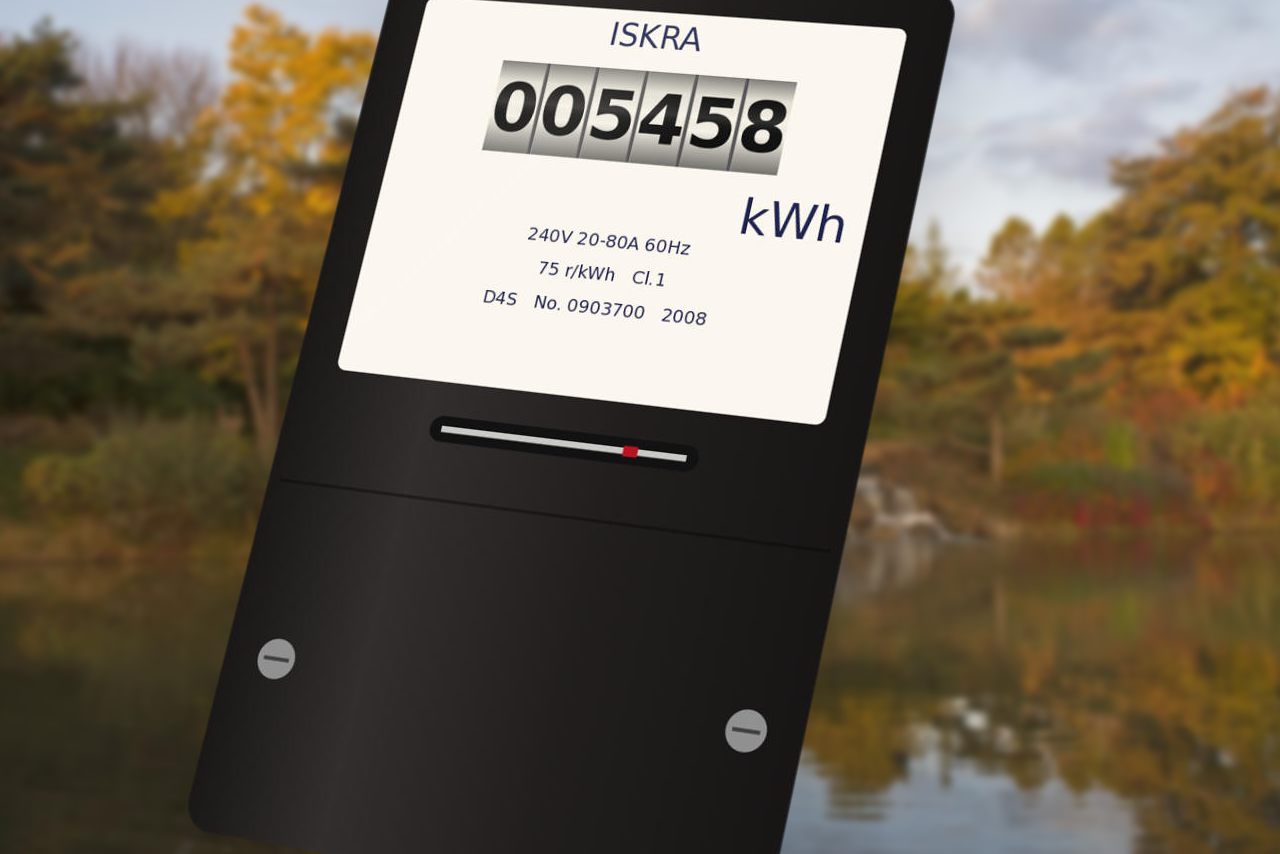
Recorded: kWh 5458
